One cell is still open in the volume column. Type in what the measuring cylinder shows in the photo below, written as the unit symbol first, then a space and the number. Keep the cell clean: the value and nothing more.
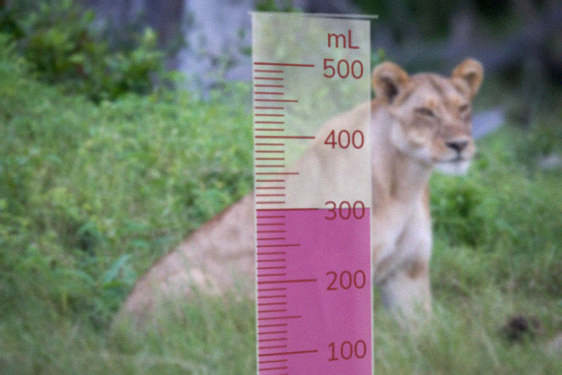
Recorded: mL 300
